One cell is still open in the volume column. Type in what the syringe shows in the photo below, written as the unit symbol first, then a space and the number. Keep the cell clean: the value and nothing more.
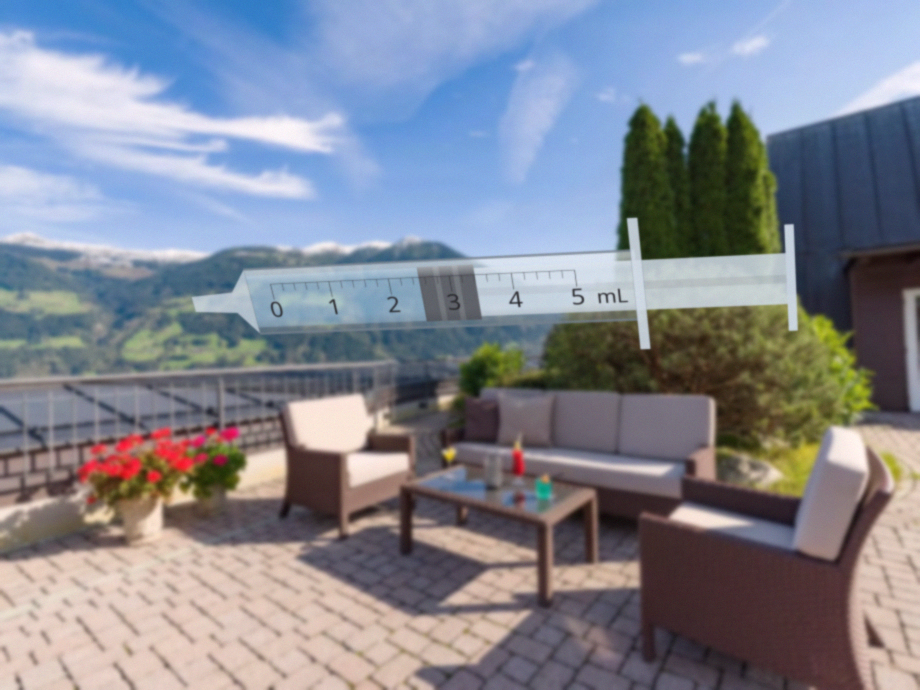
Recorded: mL 2.5
